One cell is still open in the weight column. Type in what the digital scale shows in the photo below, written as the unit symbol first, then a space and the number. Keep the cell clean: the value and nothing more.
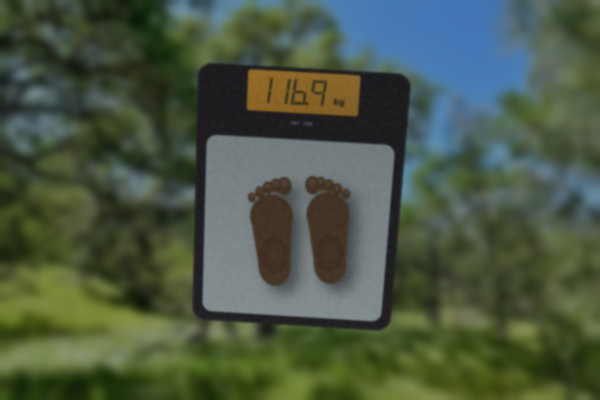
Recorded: kg 116.9
